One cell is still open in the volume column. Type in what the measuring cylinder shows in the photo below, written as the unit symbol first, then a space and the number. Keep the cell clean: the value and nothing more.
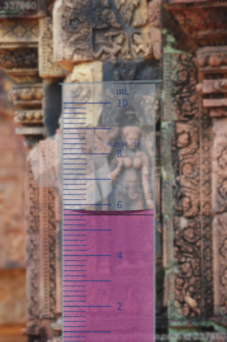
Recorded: mL 5.6
